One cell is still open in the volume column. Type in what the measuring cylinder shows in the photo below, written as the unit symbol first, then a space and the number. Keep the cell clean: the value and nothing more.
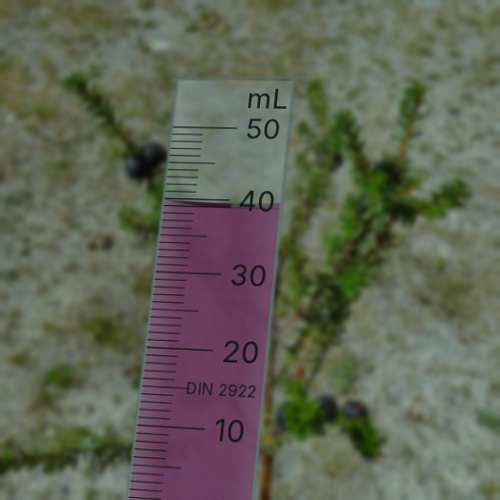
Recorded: mL 39
